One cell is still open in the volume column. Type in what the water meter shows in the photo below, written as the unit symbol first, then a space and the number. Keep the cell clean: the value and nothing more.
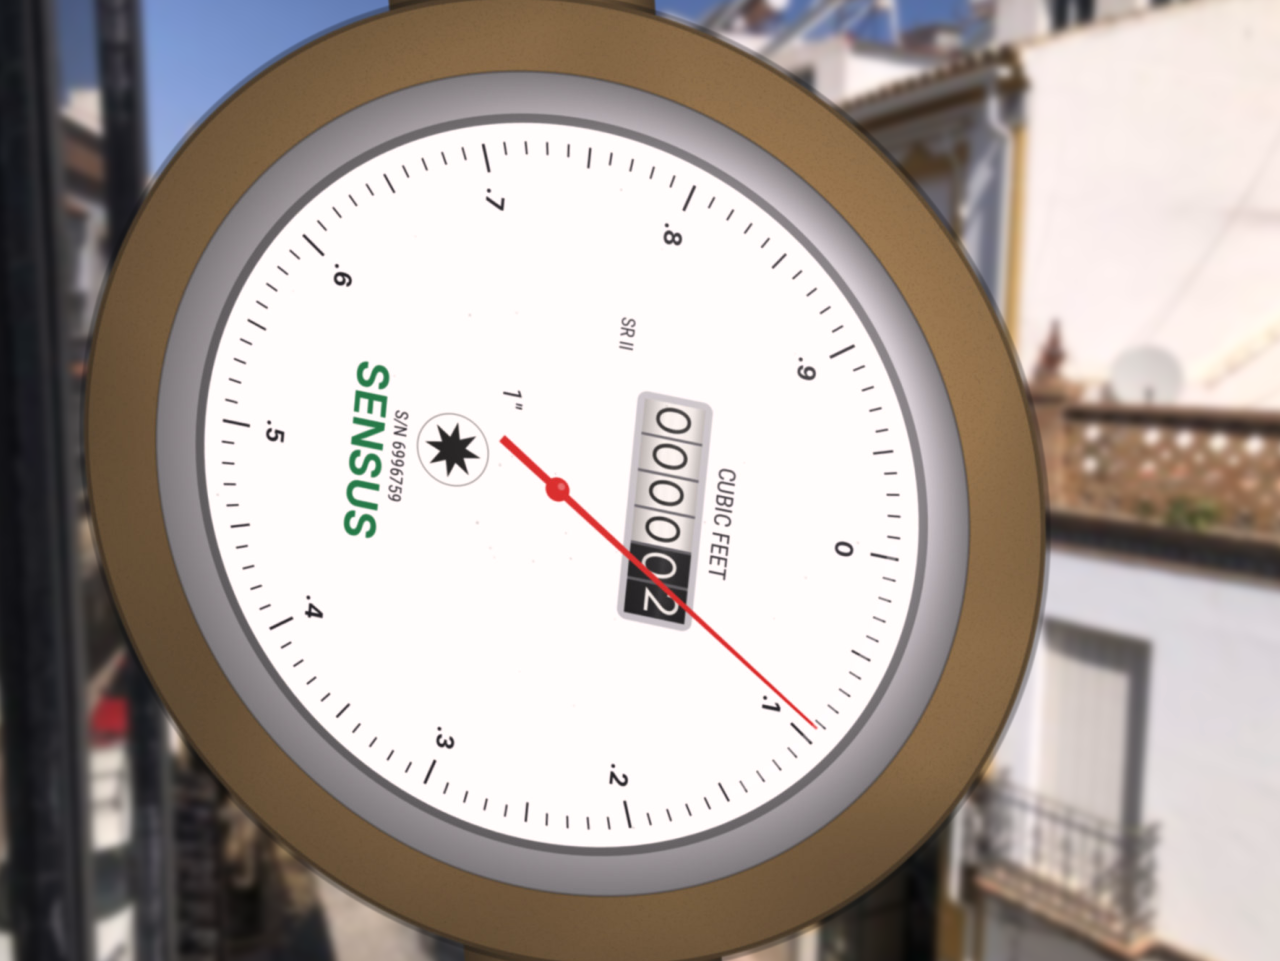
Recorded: ft³ 2.09
